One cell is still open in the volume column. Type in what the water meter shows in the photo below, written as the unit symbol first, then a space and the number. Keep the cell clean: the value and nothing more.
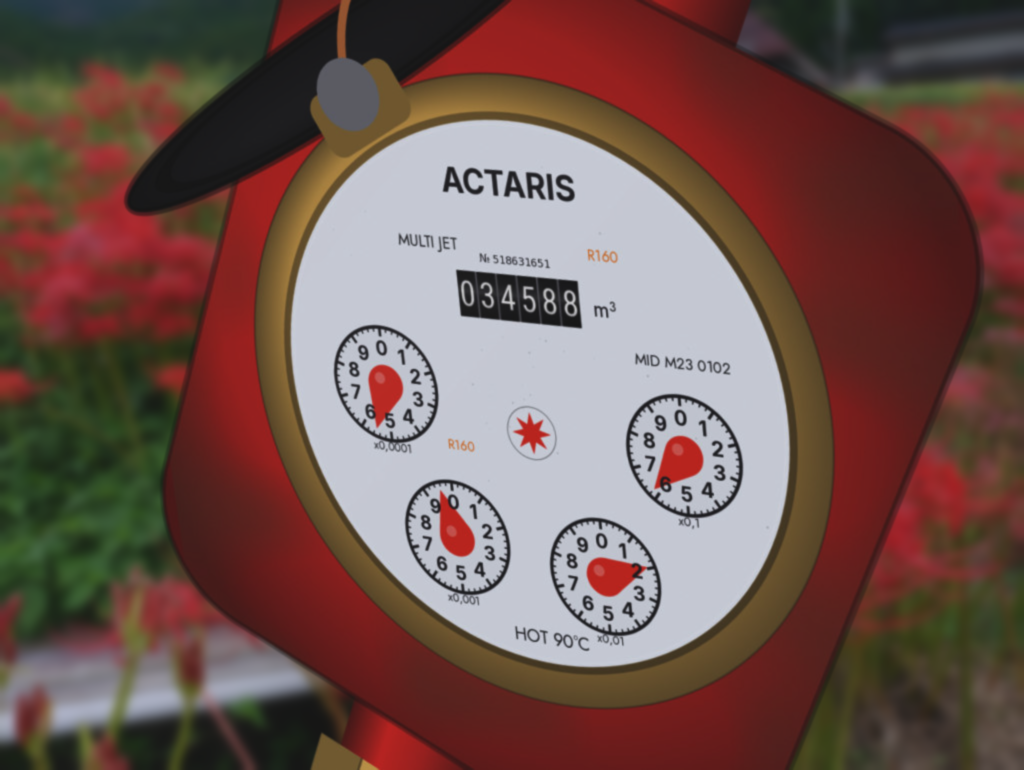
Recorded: m³ 34588.6195
